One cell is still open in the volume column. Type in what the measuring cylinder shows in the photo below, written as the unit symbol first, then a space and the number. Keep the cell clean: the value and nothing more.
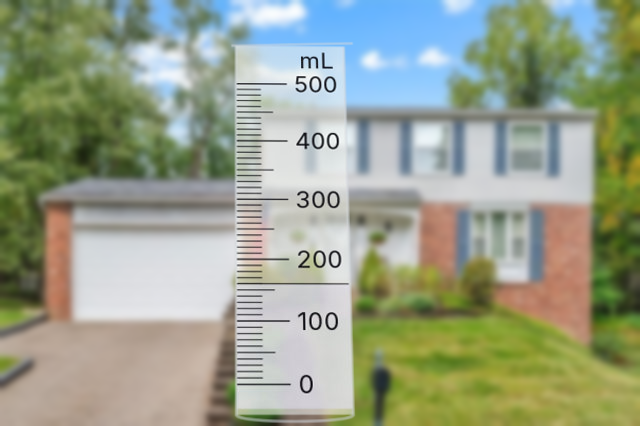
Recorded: mL 160
